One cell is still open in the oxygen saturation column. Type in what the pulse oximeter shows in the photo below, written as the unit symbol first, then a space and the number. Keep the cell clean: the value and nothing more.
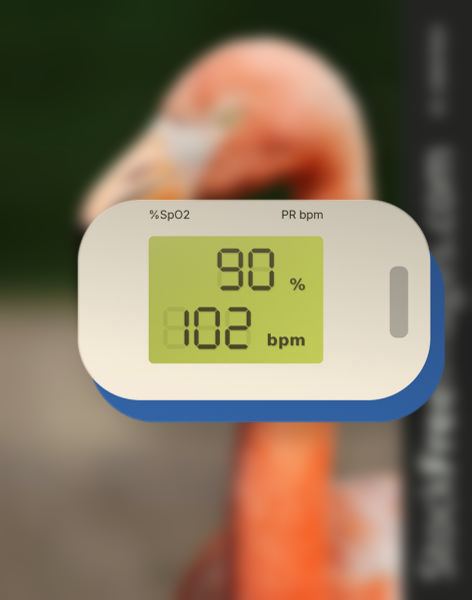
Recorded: % 90
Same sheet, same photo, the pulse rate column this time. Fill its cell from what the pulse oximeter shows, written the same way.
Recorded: bpm 102
